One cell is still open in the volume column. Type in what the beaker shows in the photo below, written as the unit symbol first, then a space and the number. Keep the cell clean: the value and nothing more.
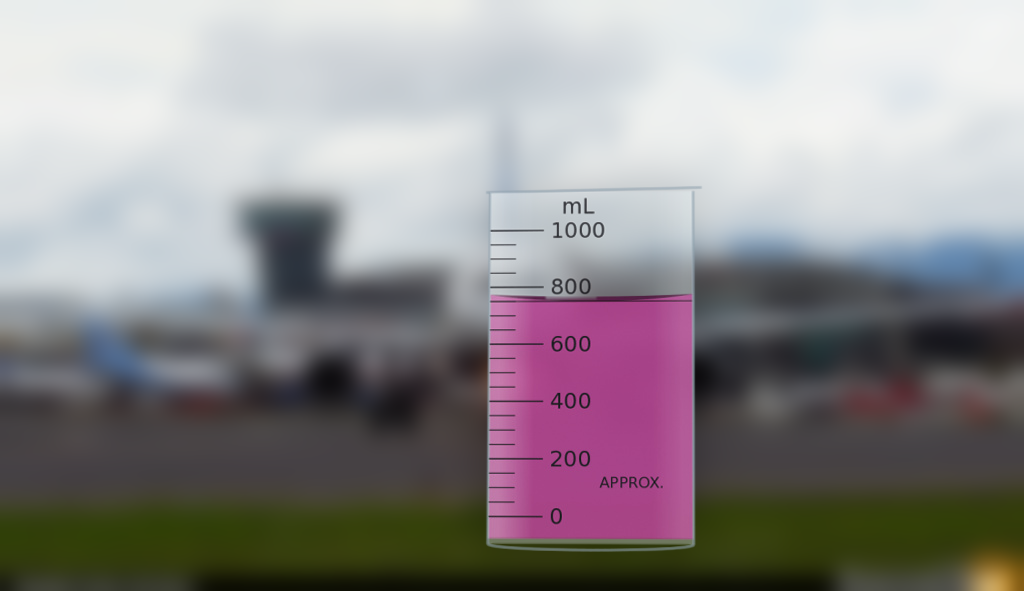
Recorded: mL 750
